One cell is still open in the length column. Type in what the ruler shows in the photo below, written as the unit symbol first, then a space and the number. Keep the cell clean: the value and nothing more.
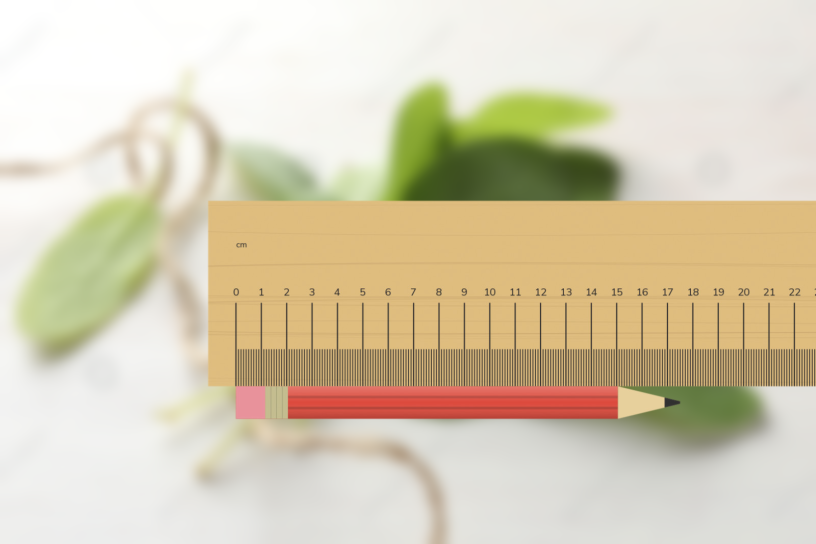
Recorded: cm 17.5
